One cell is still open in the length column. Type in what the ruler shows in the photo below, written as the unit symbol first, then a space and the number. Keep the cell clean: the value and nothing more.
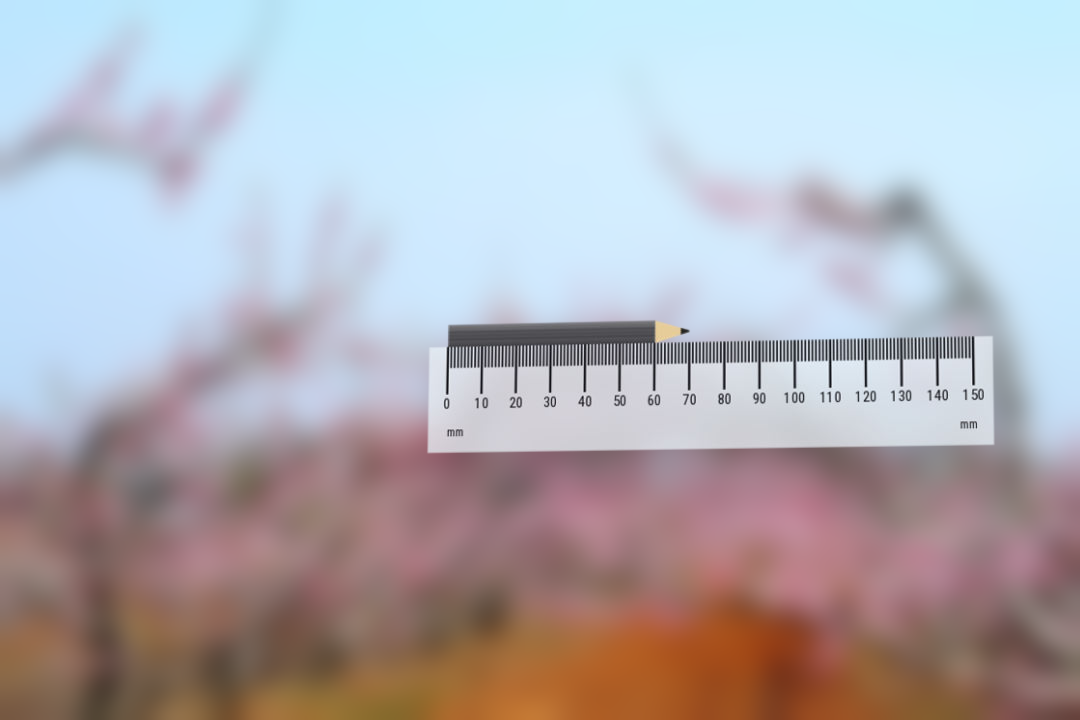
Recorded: mm 70
